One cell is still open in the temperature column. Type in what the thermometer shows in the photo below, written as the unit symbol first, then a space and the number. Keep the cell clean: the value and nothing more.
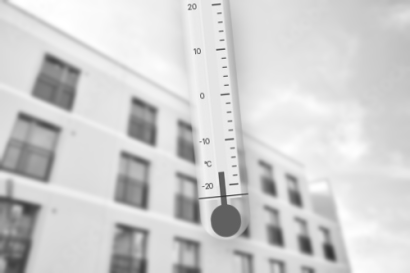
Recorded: °C -17
